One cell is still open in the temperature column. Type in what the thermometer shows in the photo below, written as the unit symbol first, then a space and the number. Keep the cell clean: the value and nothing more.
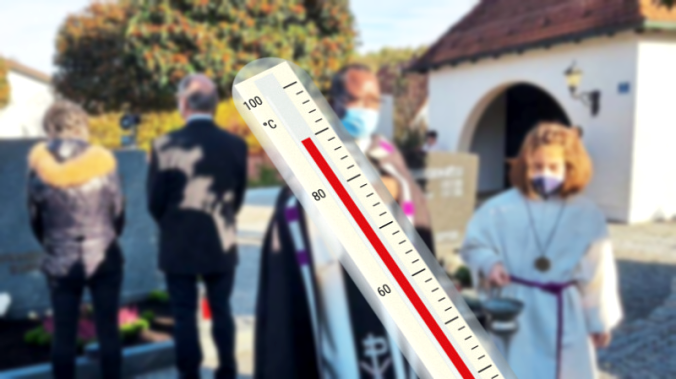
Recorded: °C 90
